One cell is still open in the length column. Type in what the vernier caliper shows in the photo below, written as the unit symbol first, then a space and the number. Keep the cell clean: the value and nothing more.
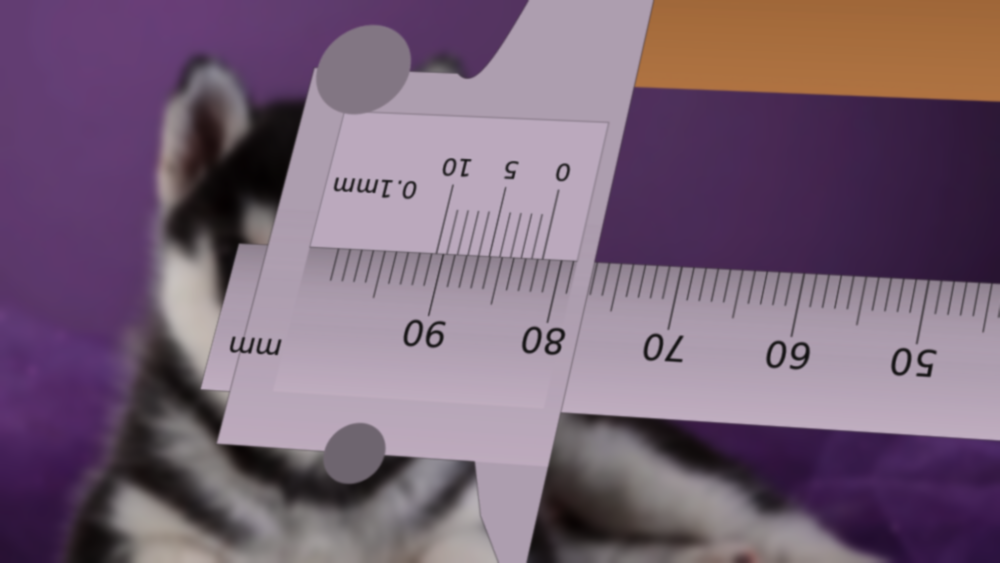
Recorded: mm 81.6
